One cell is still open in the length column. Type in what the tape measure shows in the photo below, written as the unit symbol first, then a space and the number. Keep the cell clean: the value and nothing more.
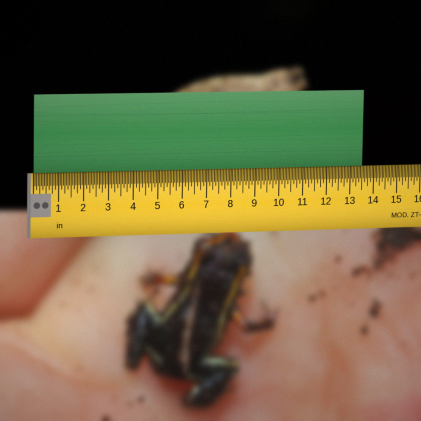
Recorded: in 13.5
